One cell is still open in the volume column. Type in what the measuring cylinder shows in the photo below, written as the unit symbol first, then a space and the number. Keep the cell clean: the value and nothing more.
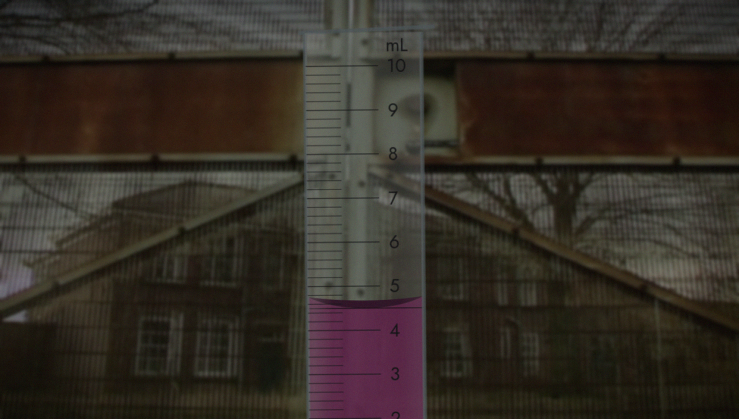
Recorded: mL 4.5
